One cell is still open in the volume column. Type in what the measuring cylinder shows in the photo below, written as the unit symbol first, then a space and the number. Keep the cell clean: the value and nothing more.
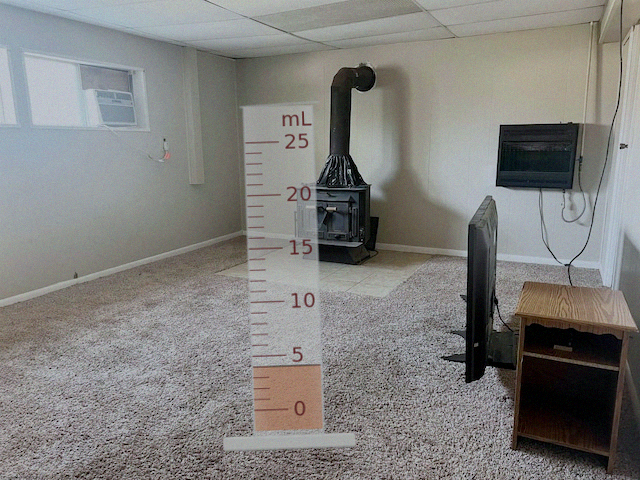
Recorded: mL 4
